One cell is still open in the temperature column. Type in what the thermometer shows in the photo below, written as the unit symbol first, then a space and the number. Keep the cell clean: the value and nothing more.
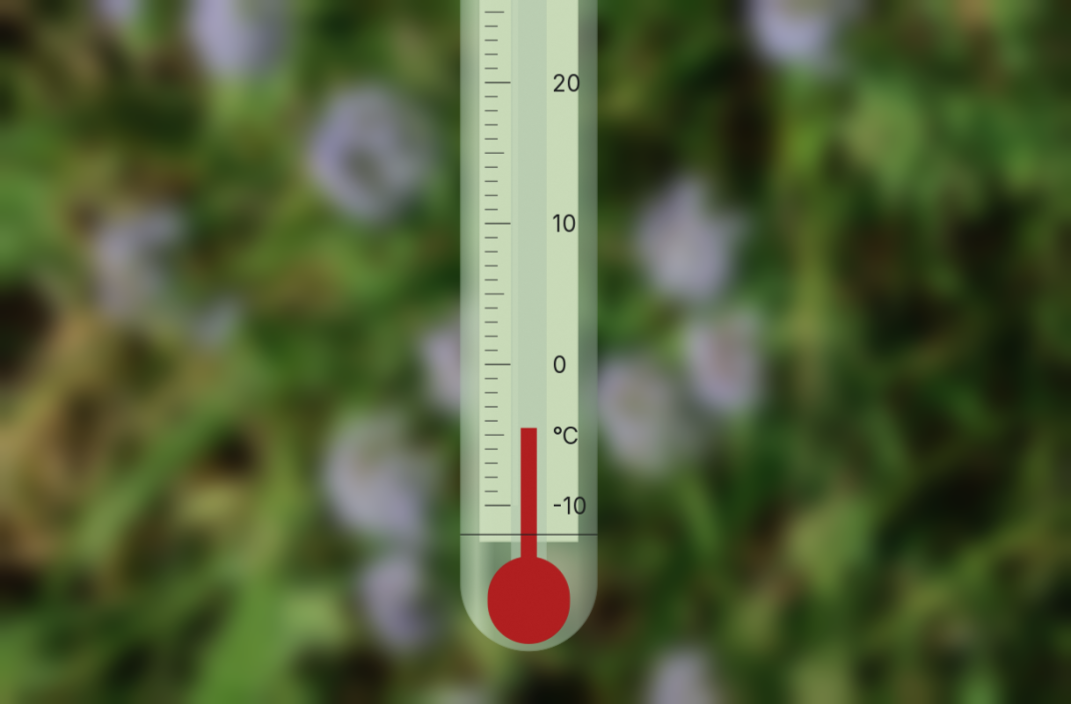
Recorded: °C -4.5
